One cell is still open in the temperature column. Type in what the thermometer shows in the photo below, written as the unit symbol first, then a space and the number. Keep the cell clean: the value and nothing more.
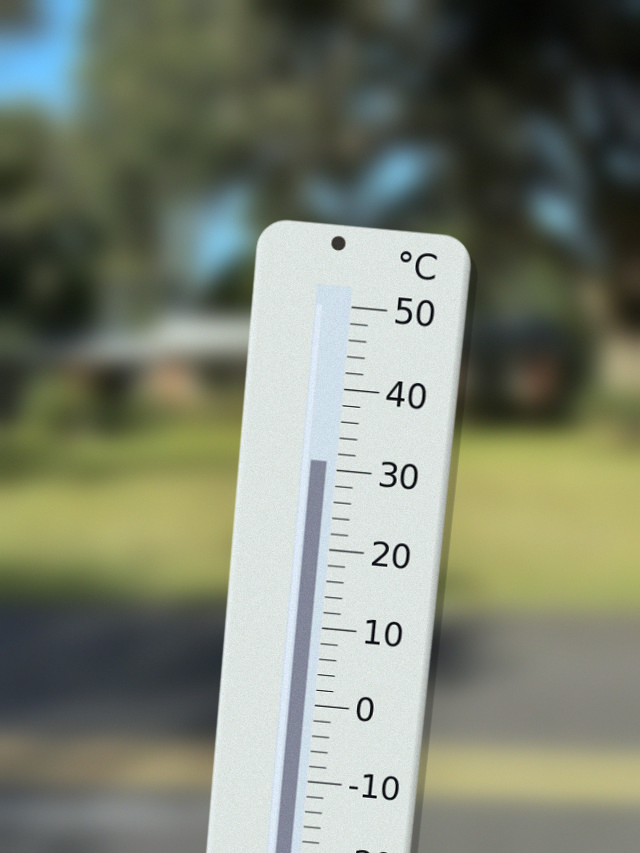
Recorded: °C 31
